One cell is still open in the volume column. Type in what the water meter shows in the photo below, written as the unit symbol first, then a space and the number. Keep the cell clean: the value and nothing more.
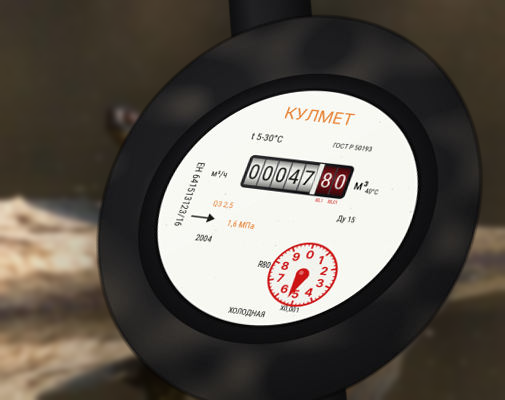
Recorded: m³ 47.805
